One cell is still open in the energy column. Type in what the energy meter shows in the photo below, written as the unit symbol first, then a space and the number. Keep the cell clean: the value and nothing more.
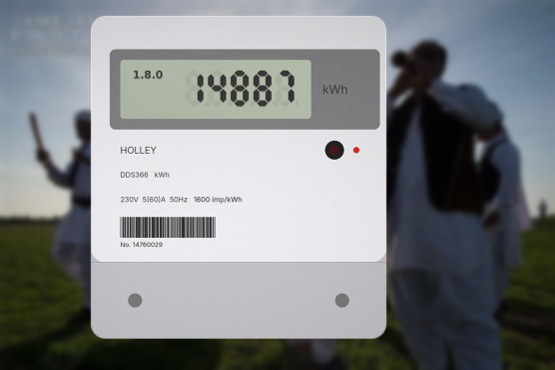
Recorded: kWh 14887
